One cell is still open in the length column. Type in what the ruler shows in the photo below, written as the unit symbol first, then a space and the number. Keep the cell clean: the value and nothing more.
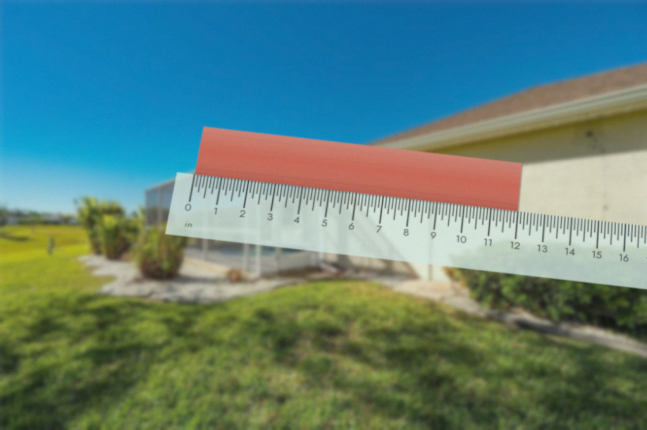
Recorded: in 12
